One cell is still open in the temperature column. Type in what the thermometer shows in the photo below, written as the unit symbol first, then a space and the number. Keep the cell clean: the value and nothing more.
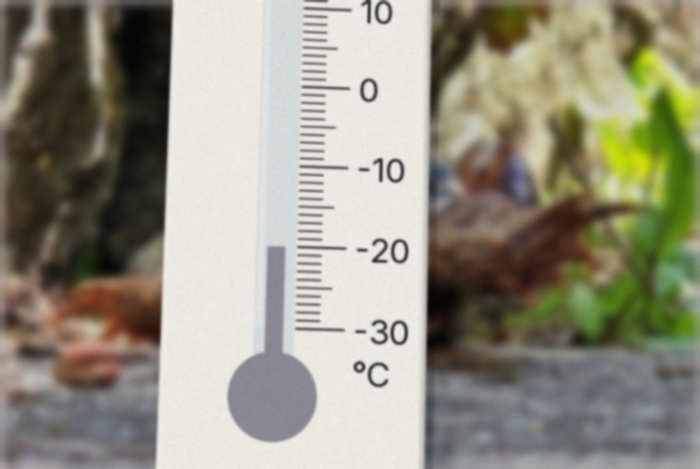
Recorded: °C -20
